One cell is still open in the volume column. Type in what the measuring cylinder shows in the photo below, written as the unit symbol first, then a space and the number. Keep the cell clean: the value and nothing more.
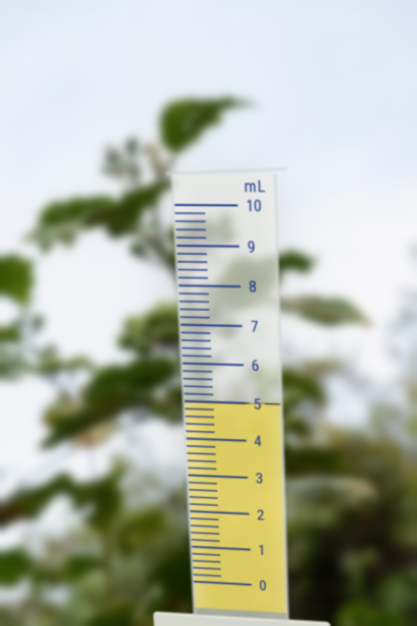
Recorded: mL 5
